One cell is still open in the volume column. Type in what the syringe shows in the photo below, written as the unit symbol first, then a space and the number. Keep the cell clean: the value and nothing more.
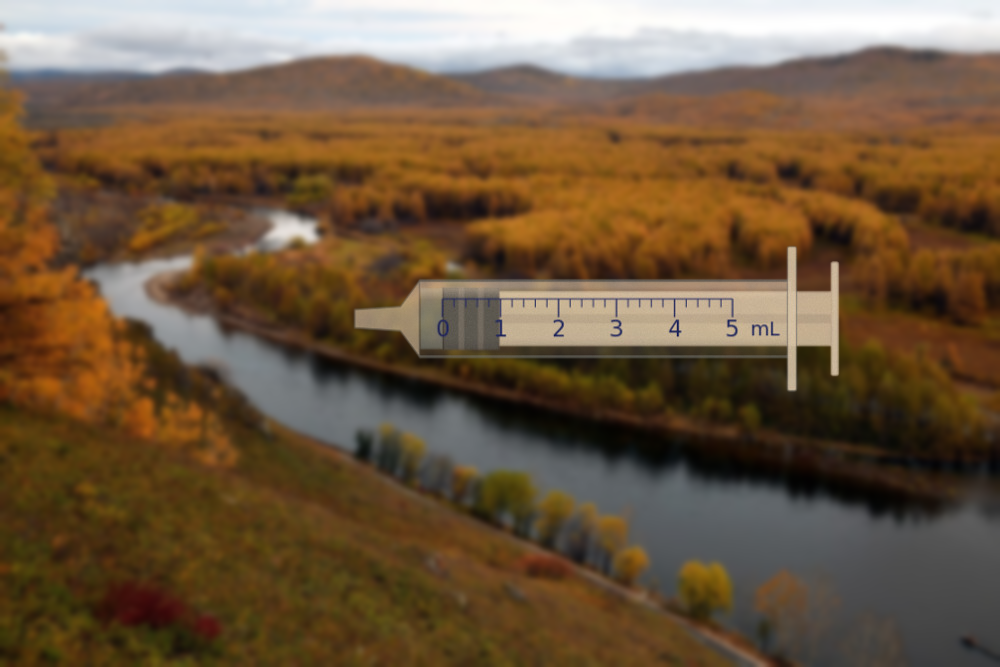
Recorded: mL 0
